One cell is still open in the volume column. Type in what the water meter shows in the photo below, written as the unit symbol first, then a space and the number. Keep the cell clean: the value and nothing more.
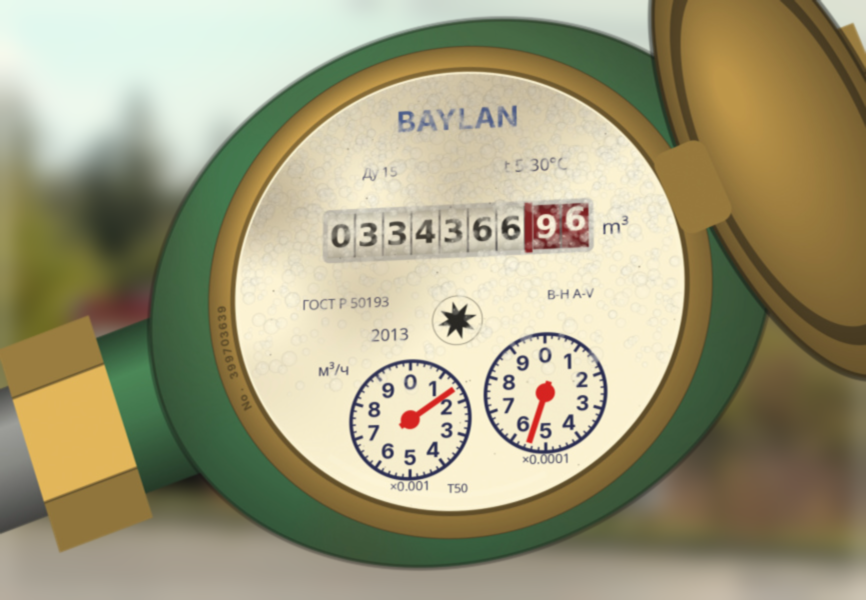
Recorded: m³ 334366.9615
